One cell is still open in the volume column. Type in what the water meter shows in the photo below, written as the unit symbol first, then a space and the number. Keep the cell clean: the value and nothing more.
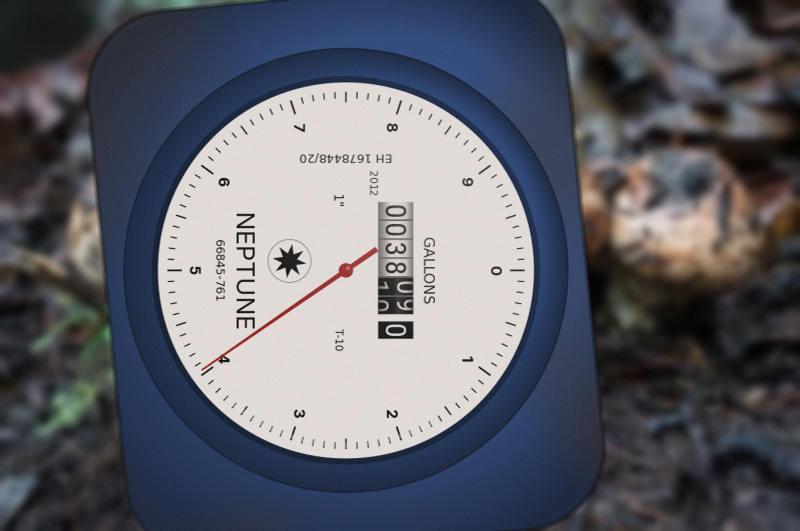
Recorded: gal 38094.0
